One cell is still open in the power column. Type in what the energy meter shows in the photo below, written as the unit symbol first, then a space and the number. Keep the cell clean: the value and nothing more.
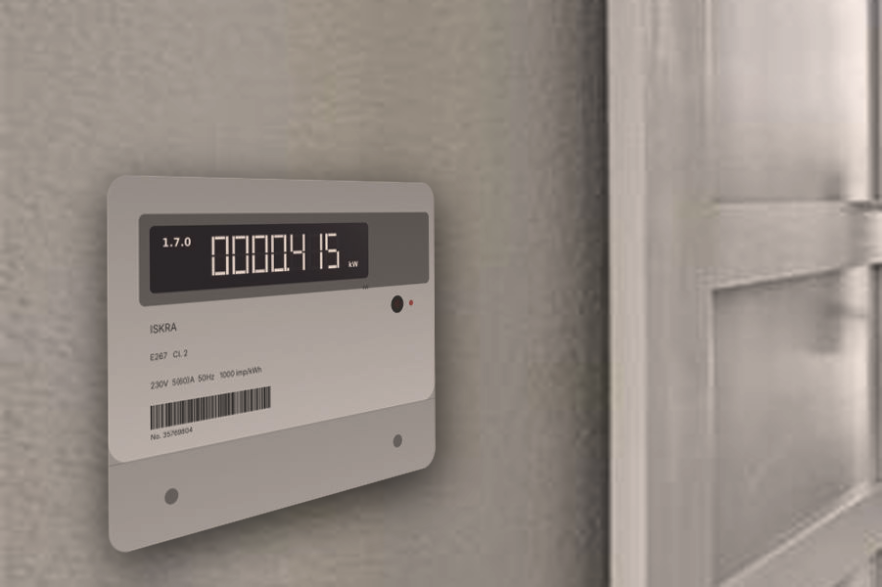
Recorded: kW 0.415
